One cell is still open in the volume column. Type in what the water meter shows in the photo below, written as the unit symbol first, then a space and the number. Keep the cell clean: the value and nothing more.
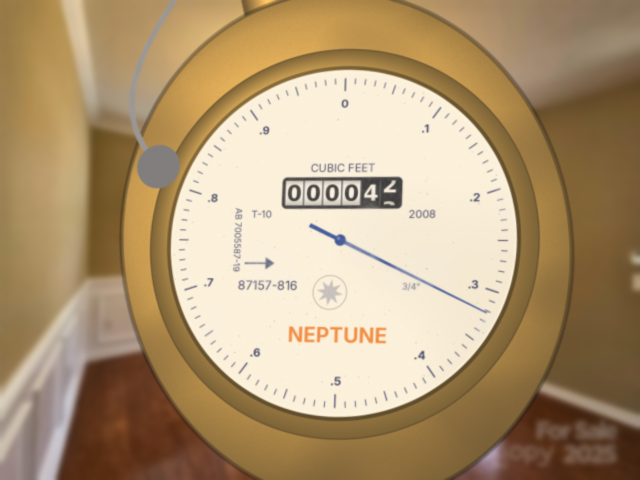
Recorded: ft³ 42.32
